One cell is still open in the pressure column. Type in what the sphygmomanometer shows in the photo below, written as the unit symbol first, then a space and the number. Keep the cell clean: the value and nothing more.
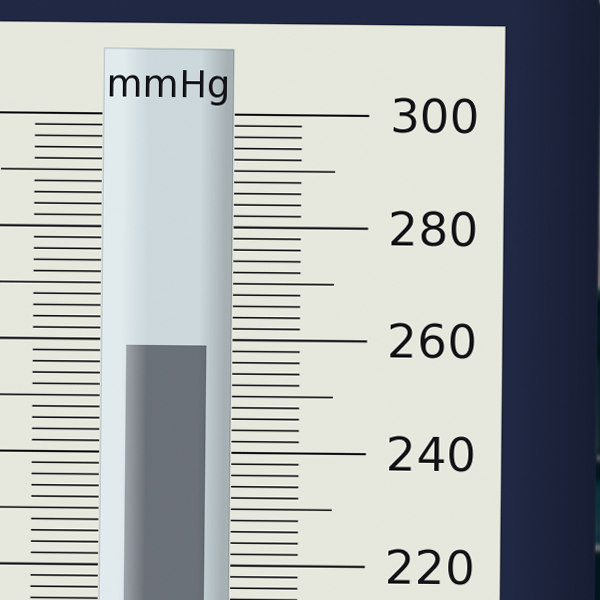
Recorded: mmHg 259
